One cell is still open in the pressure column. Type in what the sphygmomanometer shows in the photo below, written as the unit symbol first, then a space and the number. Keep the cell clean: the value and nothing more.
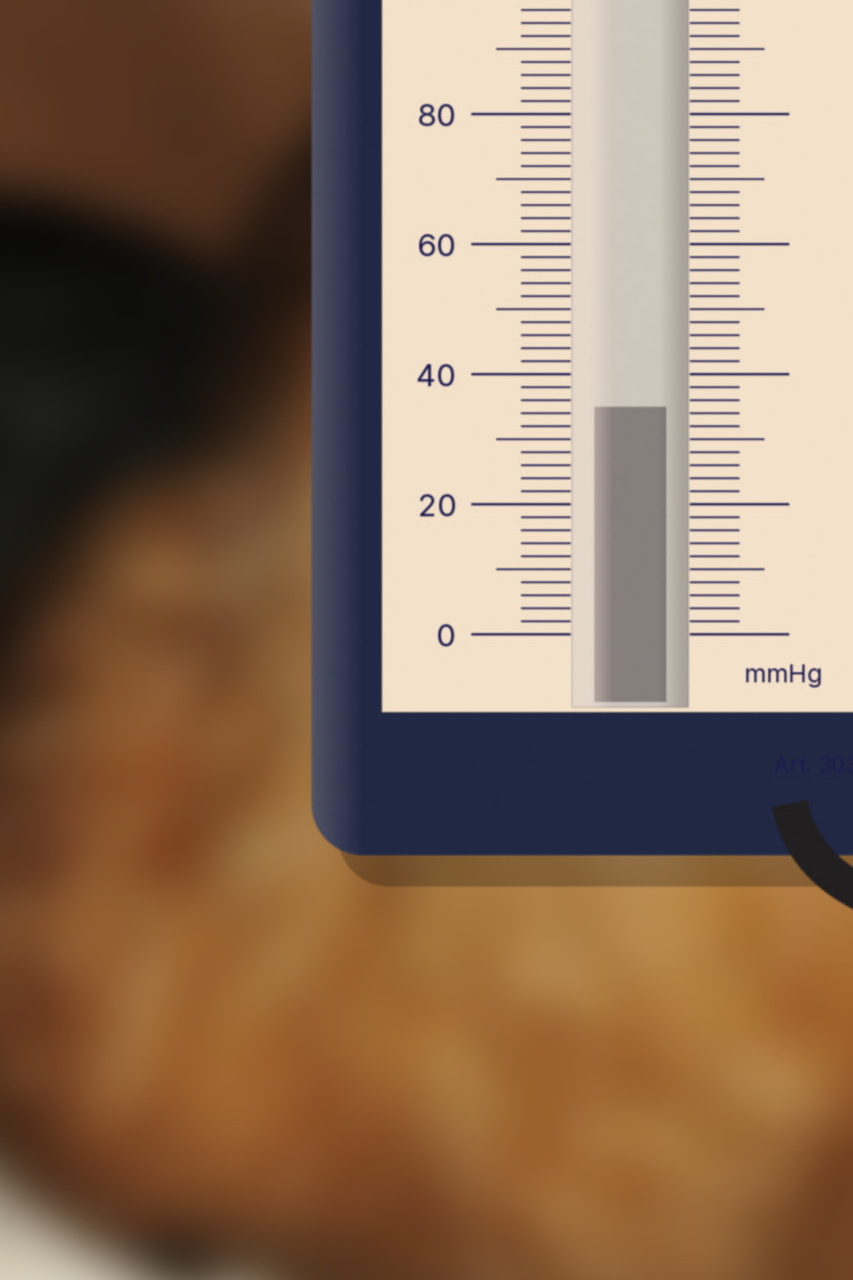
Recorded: mmHg 35
